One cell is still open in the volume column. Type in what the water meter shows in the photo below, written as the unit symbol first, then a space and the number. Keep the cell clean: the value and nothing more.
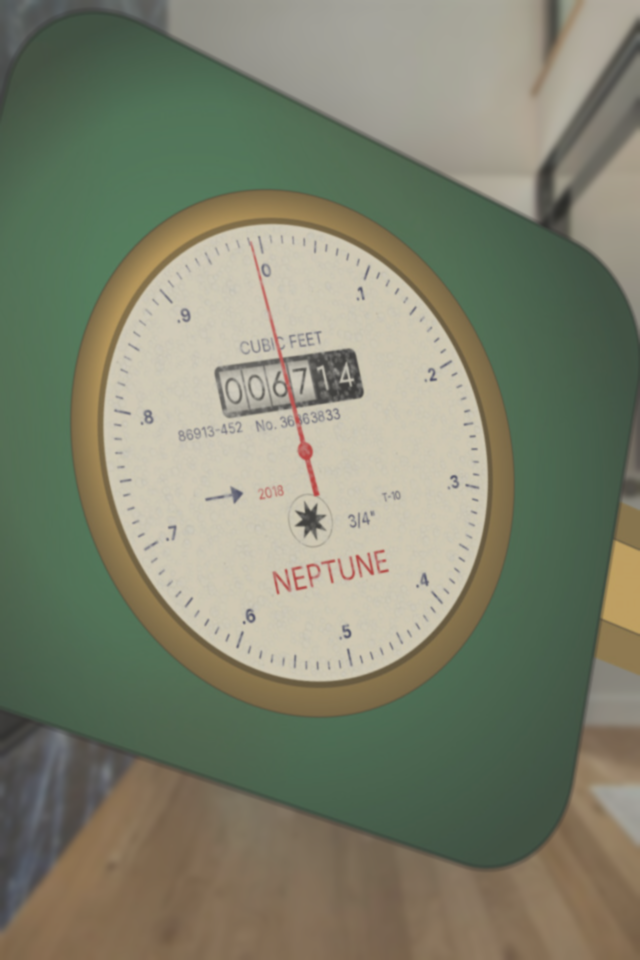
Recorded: ft³ 6713.99
